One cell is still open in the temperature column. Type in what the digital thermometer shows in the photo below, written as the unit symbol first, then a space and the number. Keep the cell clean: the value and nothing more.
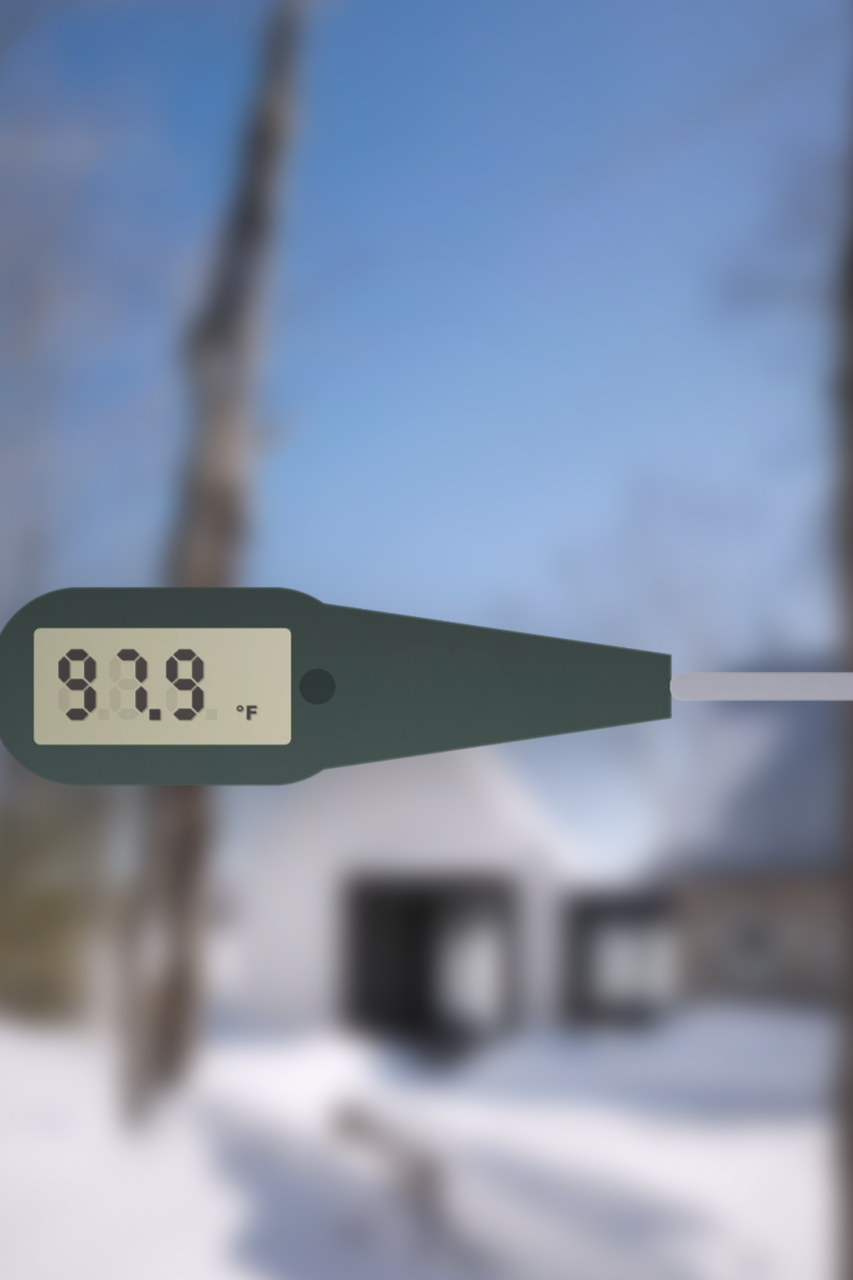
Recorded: °F 97.9
